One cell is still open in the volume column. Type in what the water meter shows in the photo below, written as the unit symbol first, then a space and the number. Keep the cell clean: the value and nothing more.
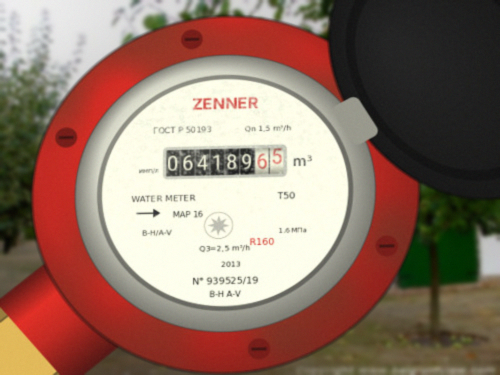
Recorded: m³ 64189.65
